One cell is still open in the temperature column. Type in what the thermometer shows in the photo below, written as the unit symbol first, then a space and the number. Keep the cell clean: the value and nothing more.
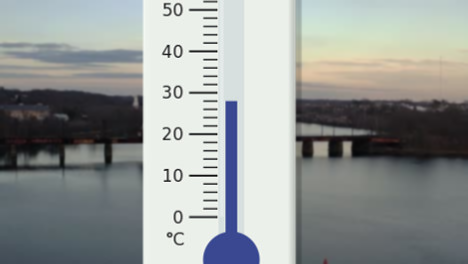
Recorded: °C 28
